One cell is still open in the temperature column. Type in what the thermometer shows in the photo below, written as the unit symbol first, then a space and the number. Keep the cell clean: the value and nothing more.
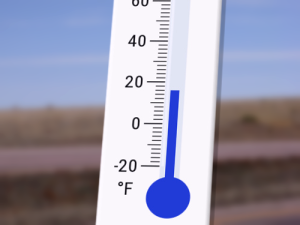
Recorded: °F 16
